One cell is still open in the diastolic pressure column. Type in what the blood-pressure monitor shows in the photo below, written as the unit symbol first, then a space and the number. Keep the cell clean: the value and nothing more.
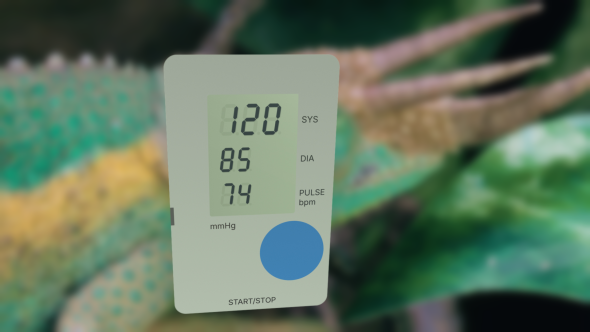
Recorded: mmHg 85
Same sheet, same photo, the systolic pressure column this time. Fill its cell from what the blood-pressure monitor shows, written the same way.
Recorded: mmHg 120
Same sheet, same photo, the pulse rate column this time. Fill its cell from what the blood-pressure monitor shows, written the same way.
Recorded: bpm 74
